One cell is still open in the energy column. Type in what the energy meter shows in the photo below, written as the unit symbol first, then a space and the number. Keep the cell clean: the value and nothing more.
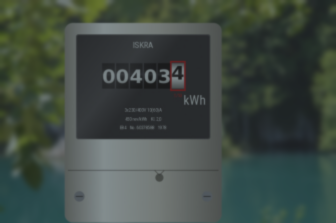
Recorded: kWh 403.4
